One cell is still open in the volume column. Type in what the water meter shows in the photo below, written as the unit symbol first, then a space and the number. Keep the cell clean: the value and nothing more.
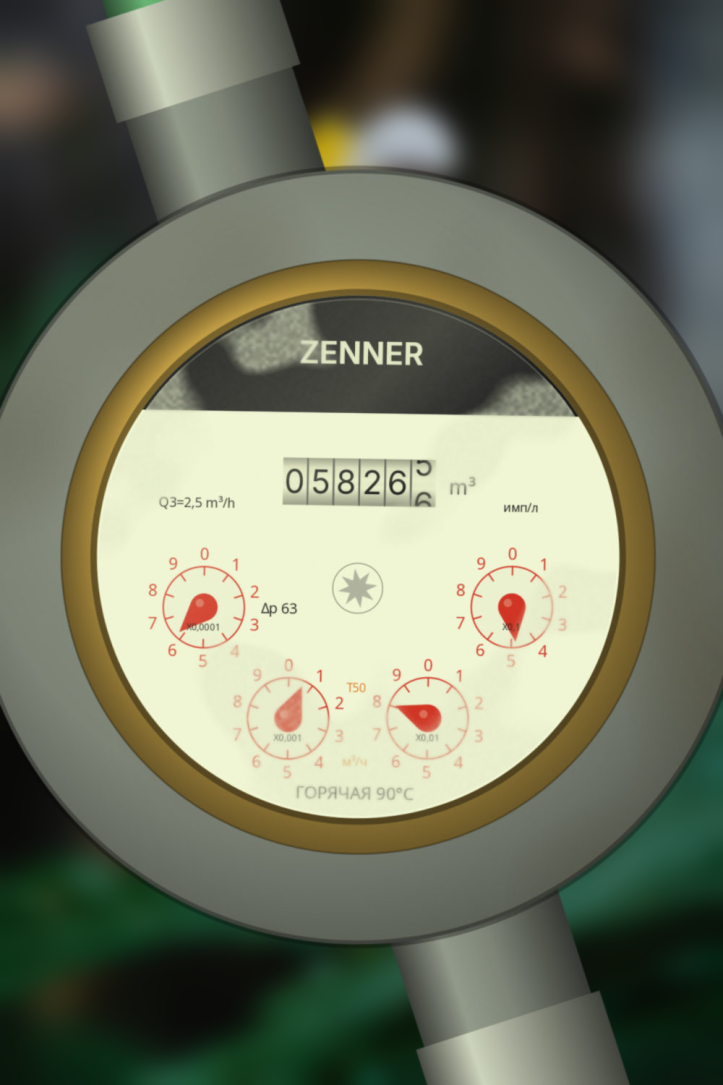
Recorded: m³ 58265.4806
